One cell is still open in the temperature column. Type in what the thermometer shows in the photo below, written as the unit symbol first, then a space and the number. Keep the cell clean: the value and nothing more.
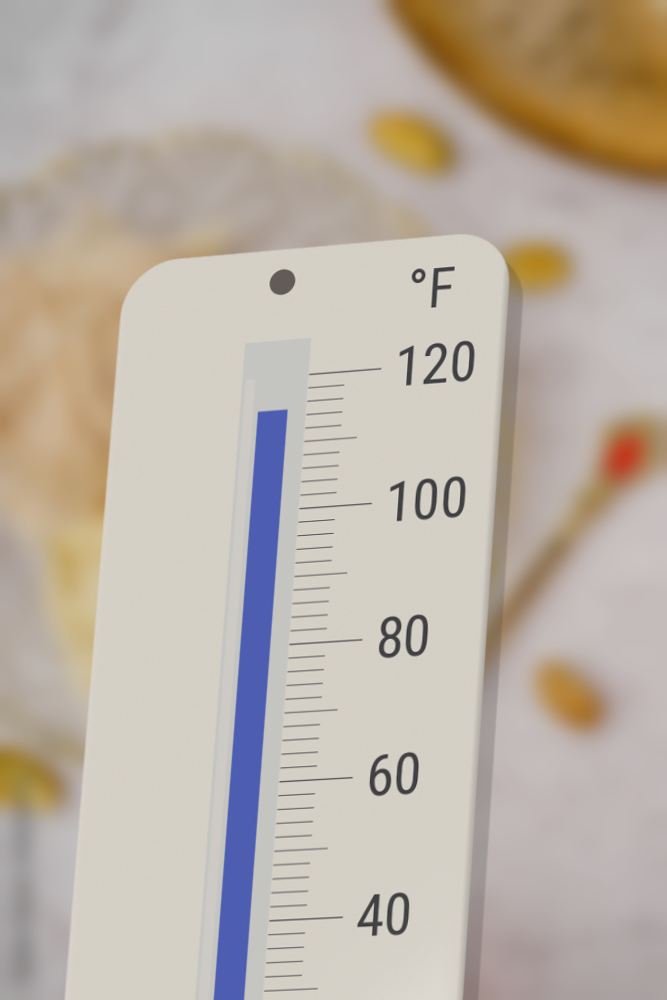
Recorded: °F 115
